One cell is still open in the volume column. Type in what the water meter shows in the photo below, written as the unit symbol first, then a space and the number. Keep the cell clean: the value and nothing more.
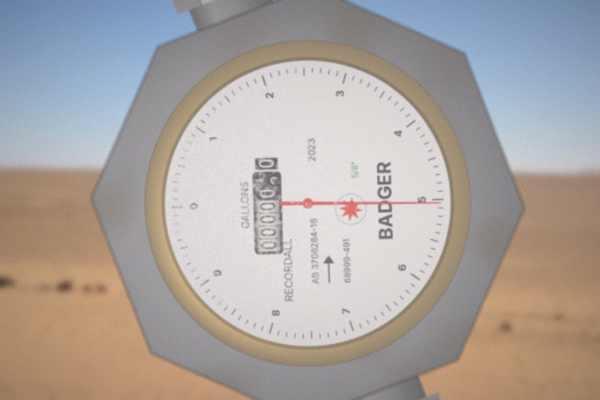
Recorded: gal 15.0
